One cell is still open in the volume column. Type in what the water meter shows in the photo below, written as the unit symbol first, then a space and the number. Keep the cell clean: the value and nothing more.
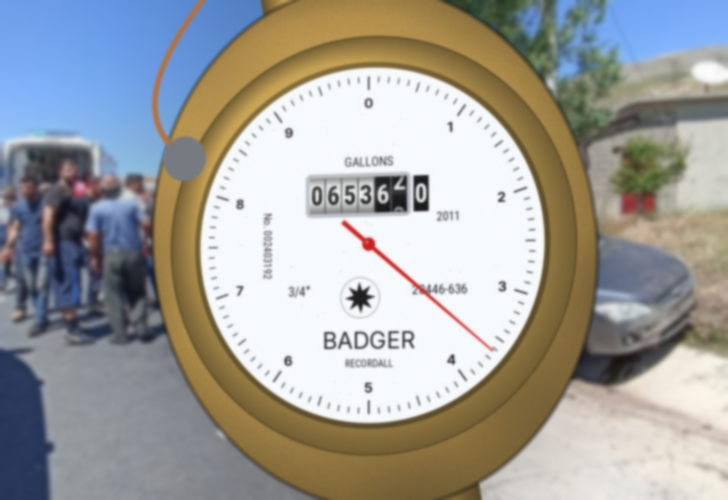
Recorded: gal 653623.6
